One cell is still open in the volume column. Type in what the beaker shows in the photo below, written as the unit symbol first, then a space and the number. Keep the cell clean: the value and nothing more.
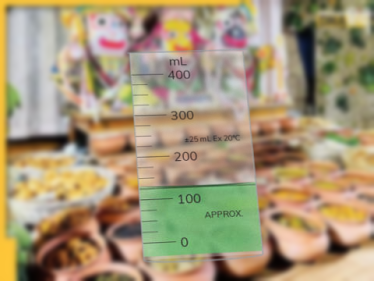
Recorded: mL 125
